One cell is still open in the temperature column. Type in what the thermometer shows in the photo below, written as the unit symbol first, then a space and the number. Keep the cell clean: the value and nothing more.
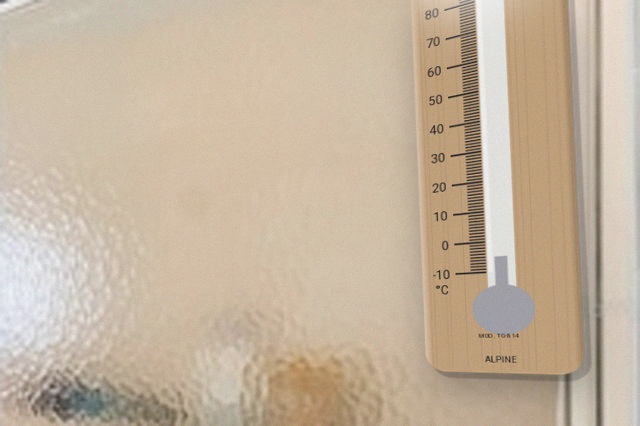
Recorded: °C -5
